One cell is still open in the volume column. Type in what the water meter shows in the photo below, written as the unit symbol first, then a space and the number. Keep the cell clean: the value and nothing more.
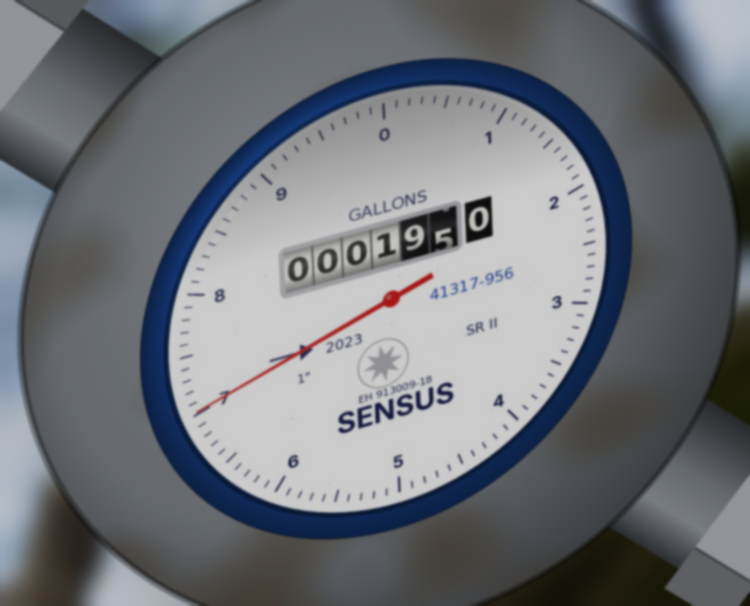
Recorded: gal 1947.0
